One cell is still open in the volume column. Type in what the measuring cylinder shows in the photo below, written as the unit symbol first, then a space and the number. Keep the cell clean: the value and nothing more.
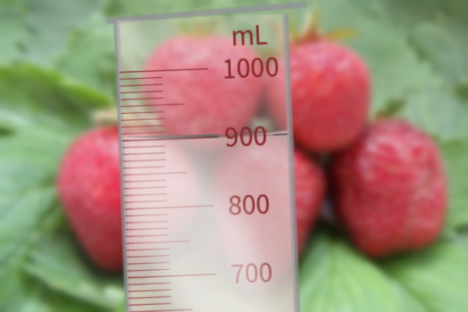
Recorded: mL 900
